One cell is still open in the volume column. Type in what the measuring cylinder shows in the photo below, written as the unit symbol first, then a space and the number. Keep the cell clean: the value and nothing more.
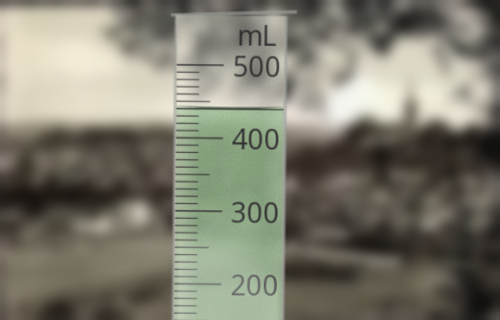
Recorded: mL 440
